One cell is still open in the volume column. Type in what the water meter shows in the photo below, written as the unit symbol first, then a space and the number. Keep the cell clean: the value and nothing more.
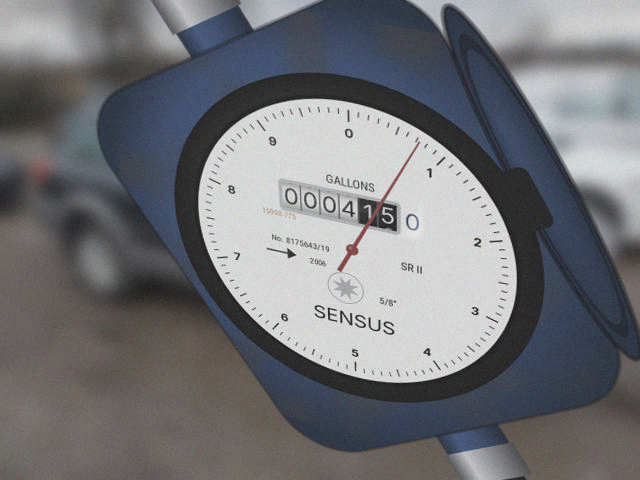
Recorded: gal 4150.7
